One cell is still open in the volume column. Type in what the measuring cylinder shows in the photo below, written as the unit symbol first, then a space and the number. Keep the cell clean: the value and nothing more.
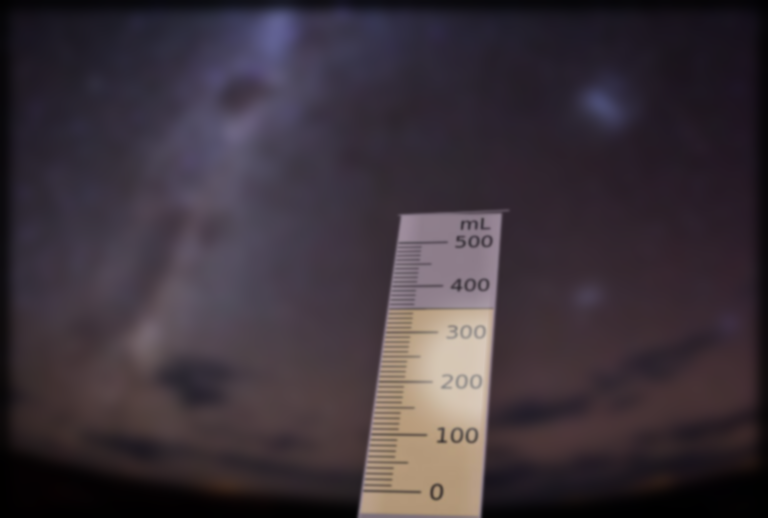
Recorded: mL 350
